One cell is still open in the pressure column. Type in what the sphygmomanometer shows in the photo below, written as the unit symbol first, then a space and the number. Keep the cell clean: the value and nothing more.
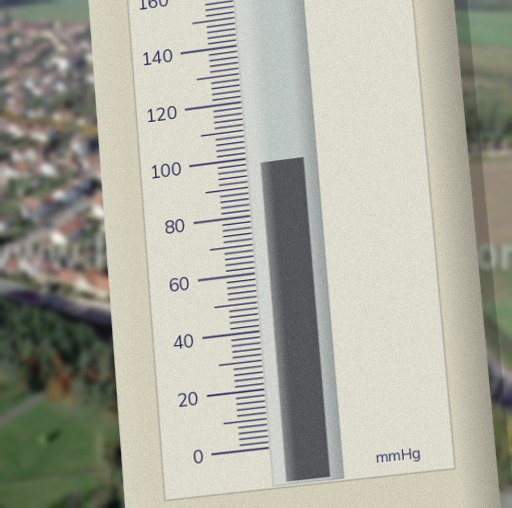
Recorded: mmHg 98
